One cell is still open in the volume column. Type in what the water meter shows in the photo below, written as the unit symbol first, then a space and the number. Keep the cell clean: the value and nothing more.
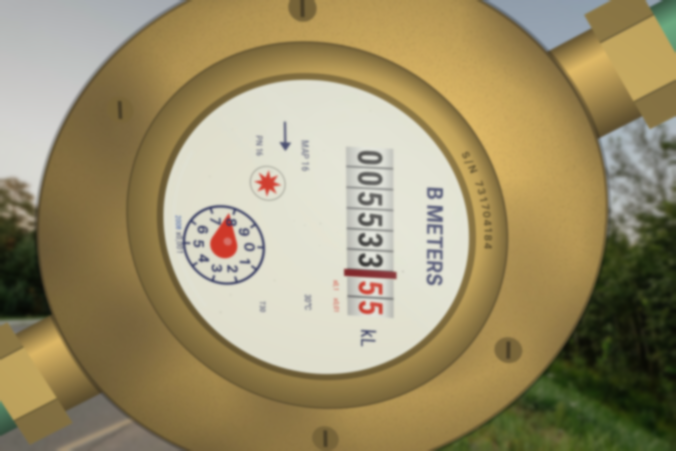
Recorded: kL 5533.557
